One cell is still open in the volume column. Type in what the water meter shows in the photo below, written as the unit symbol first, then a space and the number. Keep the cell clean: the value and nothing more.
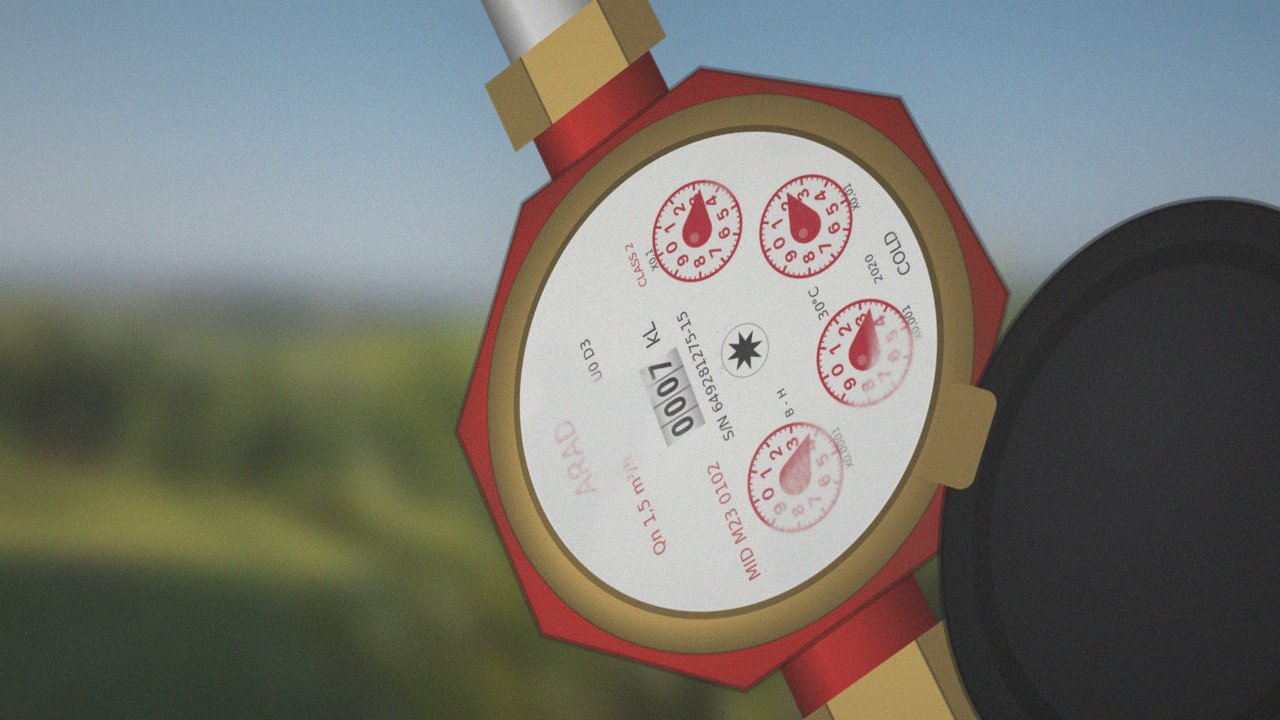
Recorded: kL 7.3233
